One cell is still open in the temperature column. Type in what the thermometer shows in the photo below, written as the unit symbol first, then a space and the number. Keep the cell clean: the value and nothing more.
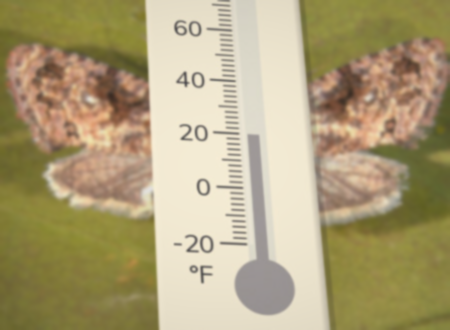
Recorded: °F 20
